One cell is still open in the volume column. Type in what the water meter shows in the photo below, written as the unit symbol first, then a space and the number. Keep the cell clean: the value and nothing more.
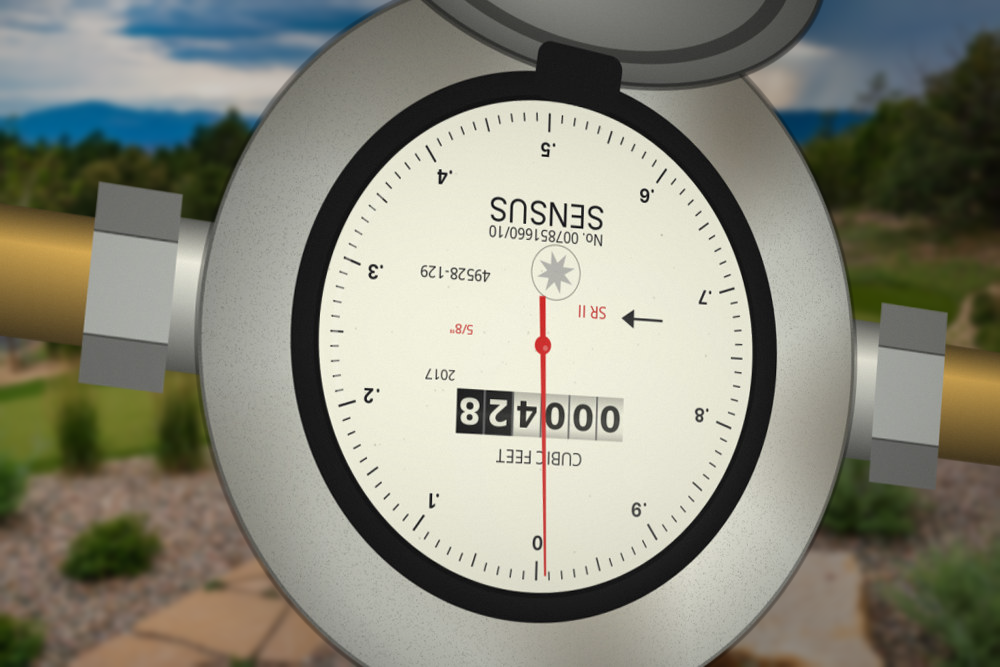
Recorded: ft³ 427.99
